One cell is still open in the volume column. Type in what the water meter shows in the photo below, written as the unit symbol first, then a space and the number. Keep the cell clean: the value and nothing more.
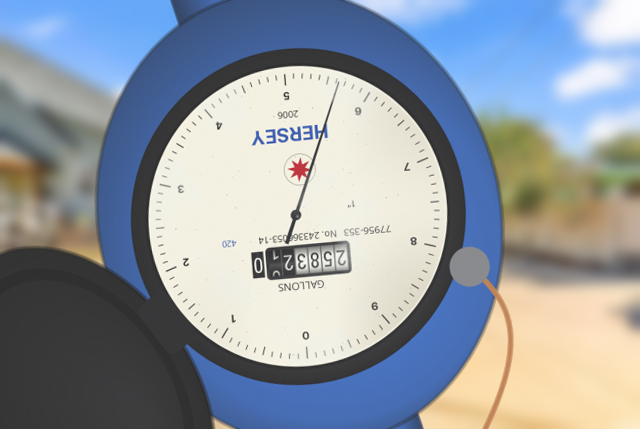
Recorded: gal 2583205.6
